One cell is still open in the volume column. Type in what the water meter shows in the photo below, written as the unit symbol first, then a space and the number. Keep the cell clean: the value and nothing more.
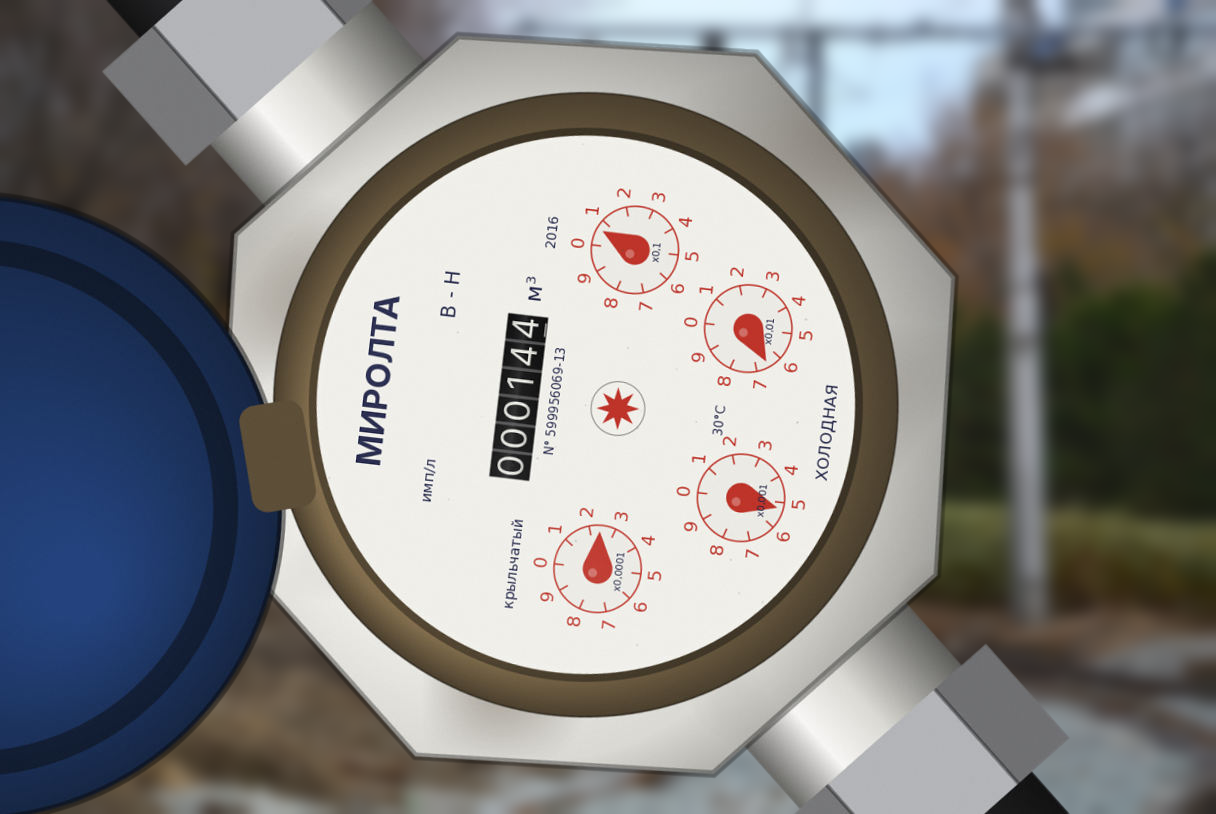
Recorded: m³ 144.0652
